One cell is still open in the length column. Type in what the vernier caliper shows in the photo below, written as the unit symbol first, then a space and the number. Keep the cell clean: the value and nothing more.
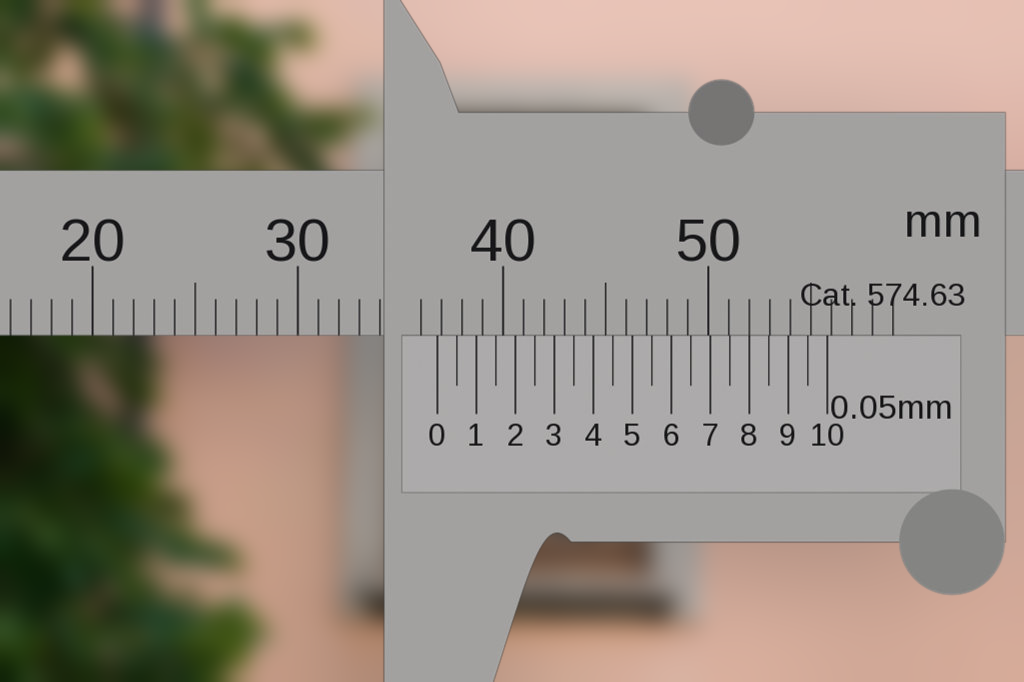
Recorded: mm 36.8
